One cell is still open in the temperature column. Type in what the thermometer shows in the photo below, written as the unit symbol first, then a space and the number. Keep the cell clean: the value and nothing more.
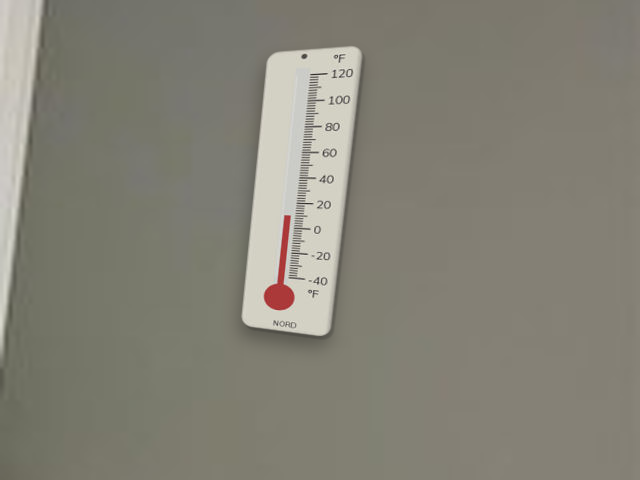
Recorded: °F 10
